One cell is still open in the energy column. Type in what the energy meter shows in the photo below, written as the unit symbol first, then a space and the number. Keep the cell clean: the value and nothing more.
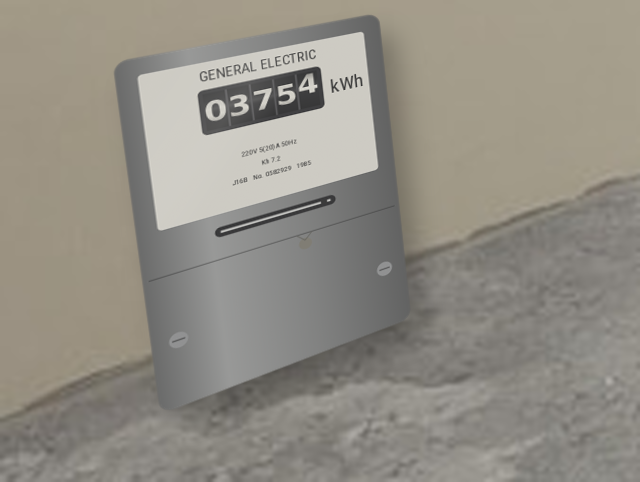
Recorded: kWh 3754
